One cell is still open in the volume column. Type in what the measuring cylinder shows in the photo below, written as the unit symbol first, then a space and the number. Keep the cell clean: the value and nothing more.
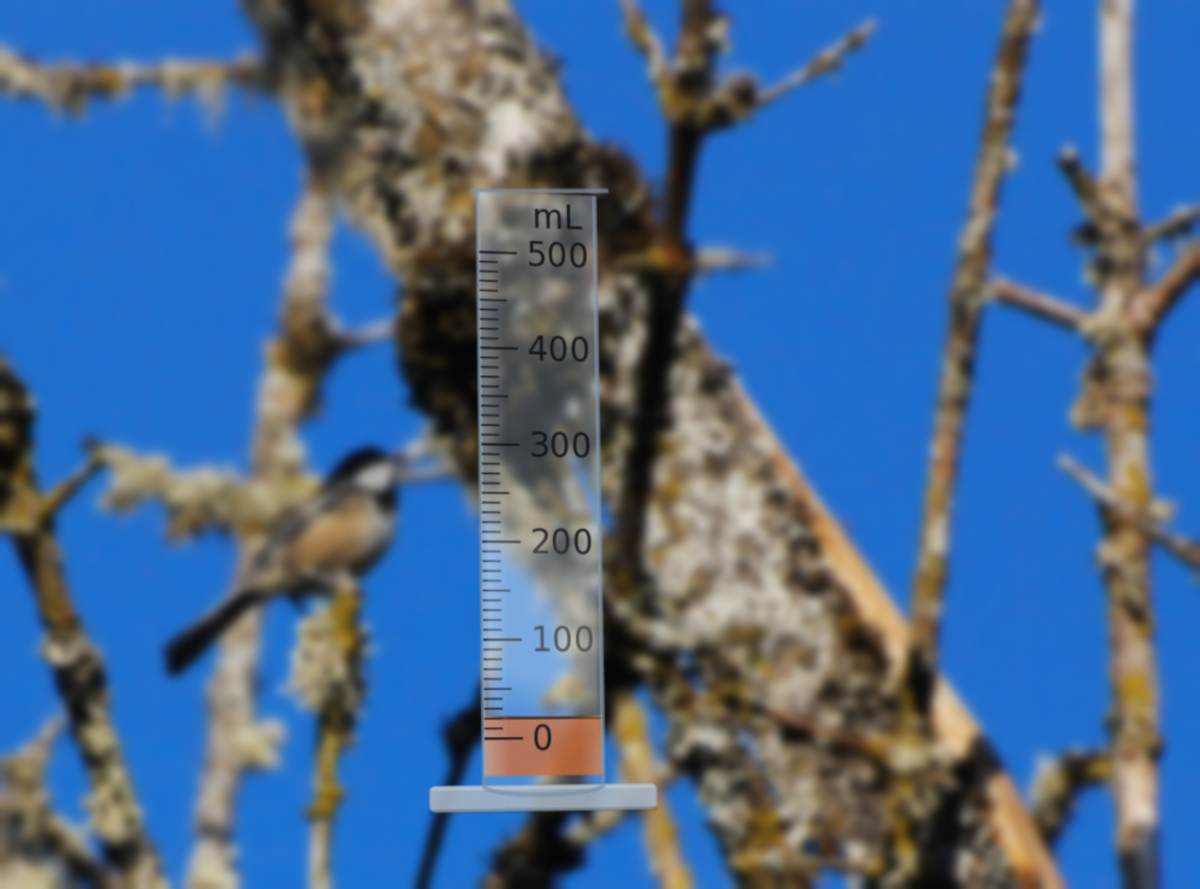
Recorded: mL 20
